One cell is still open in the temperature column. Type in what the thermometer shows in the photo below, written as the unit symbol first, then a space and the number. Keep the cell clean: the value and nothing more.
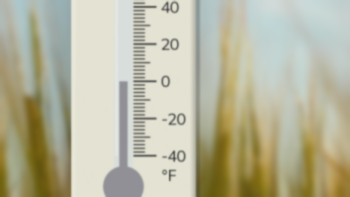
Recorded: °F 0
